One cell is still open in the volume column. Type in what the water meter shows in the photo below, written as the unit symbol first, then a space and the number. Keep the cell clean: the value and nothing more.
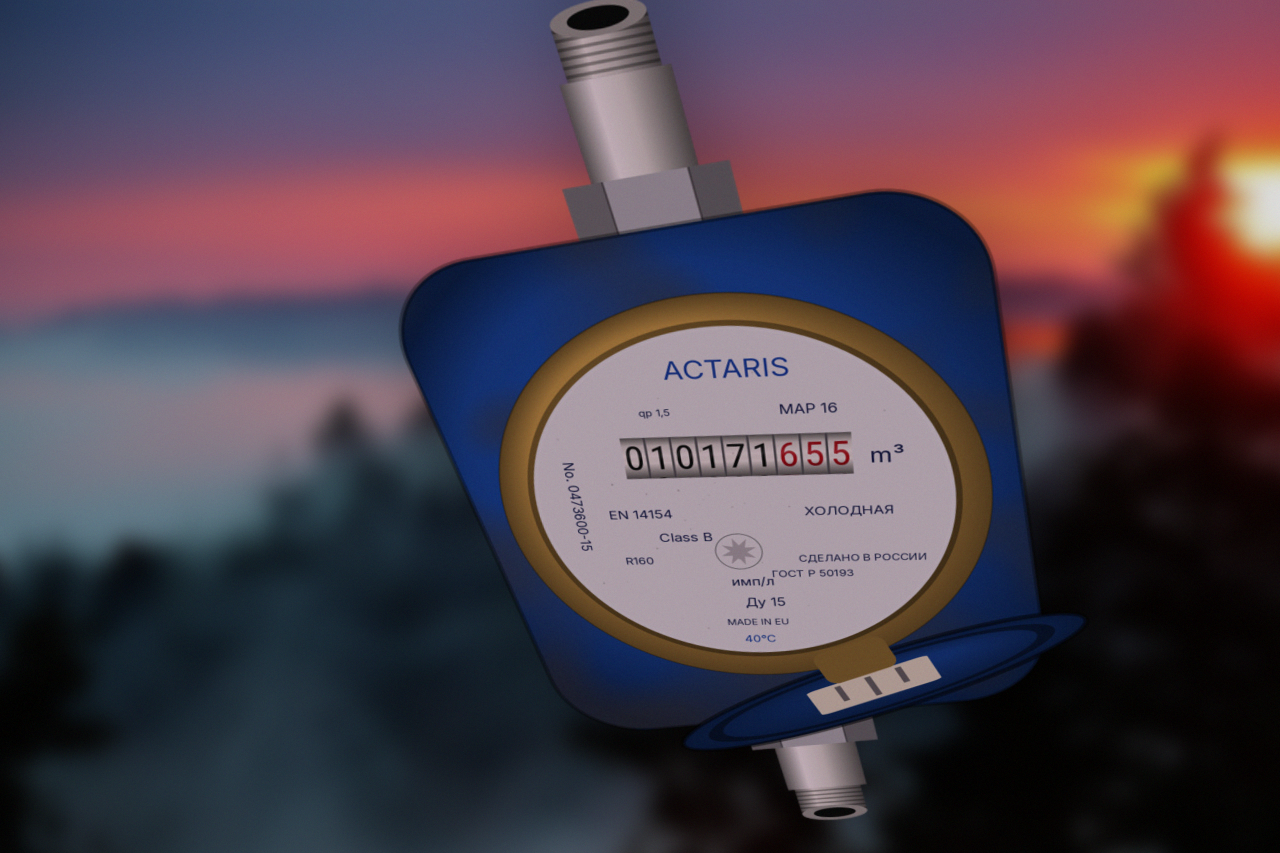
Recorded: m³ 10171.655
